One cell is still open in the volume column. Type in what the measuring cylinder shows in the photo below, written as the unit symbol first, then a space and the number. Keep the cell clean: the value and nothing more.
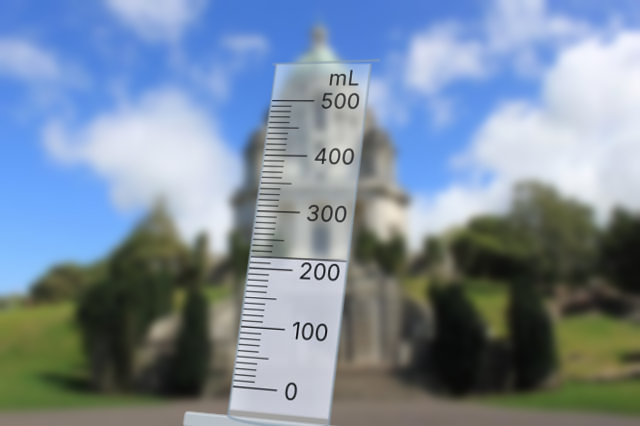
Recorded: mL 220
